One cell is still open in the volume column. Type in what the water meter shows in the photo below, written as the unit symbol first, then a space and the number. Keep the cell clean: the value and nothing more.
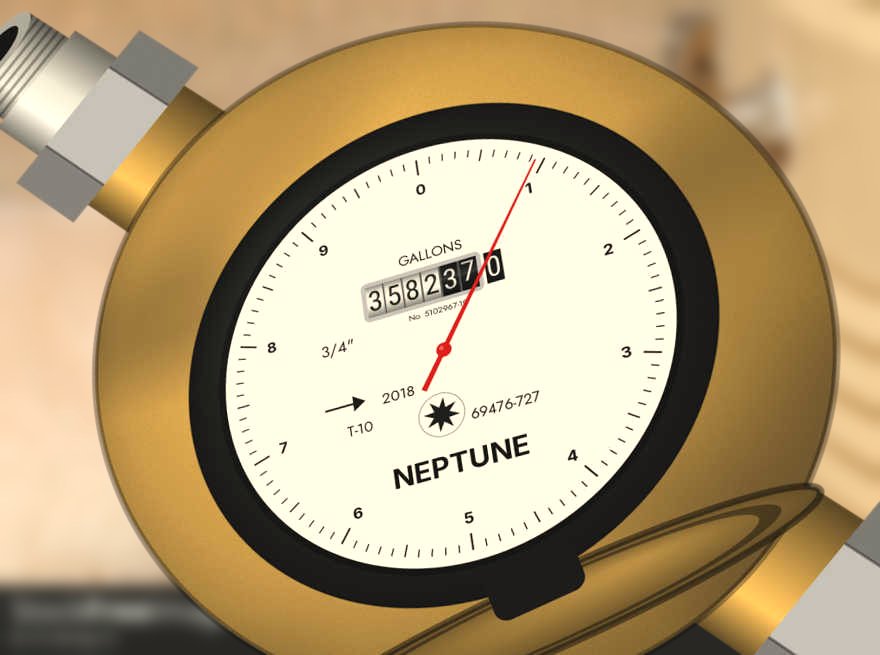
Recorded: gal 3582370.9
